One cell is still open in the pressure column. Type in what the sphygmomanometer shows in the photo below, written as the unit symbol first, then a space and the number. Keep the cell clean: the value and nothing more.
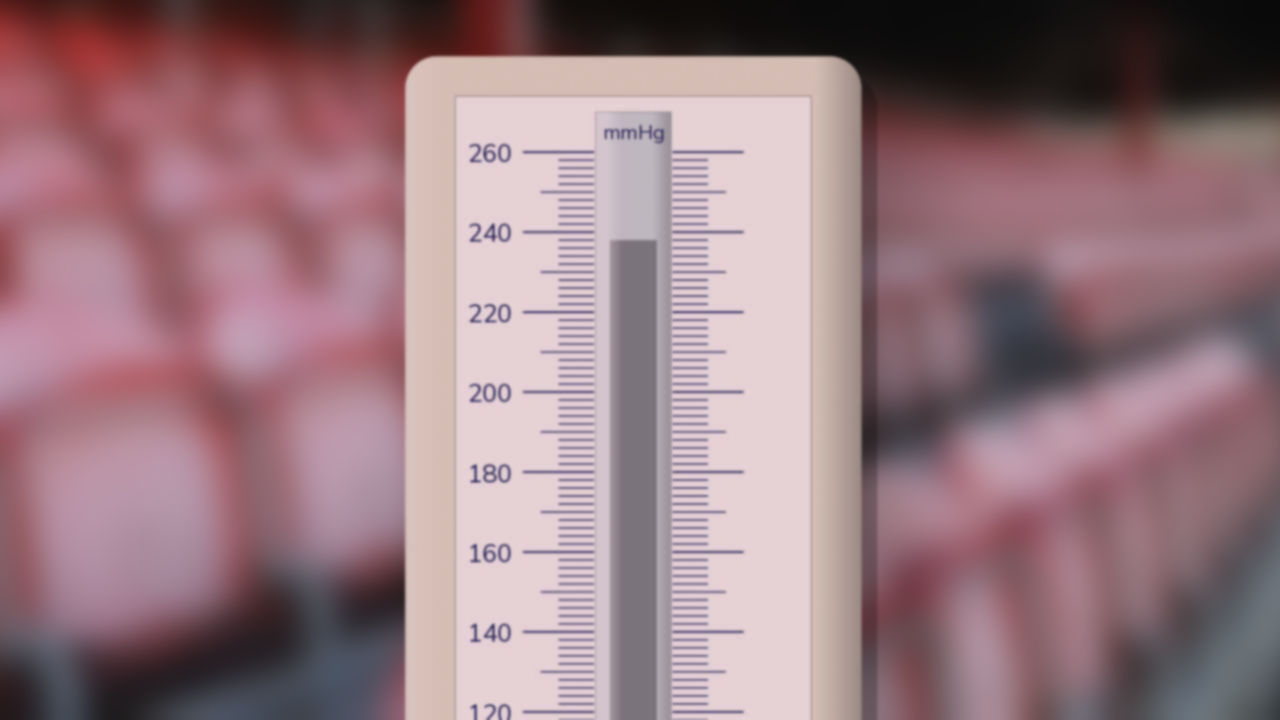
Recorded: mmHg 238
